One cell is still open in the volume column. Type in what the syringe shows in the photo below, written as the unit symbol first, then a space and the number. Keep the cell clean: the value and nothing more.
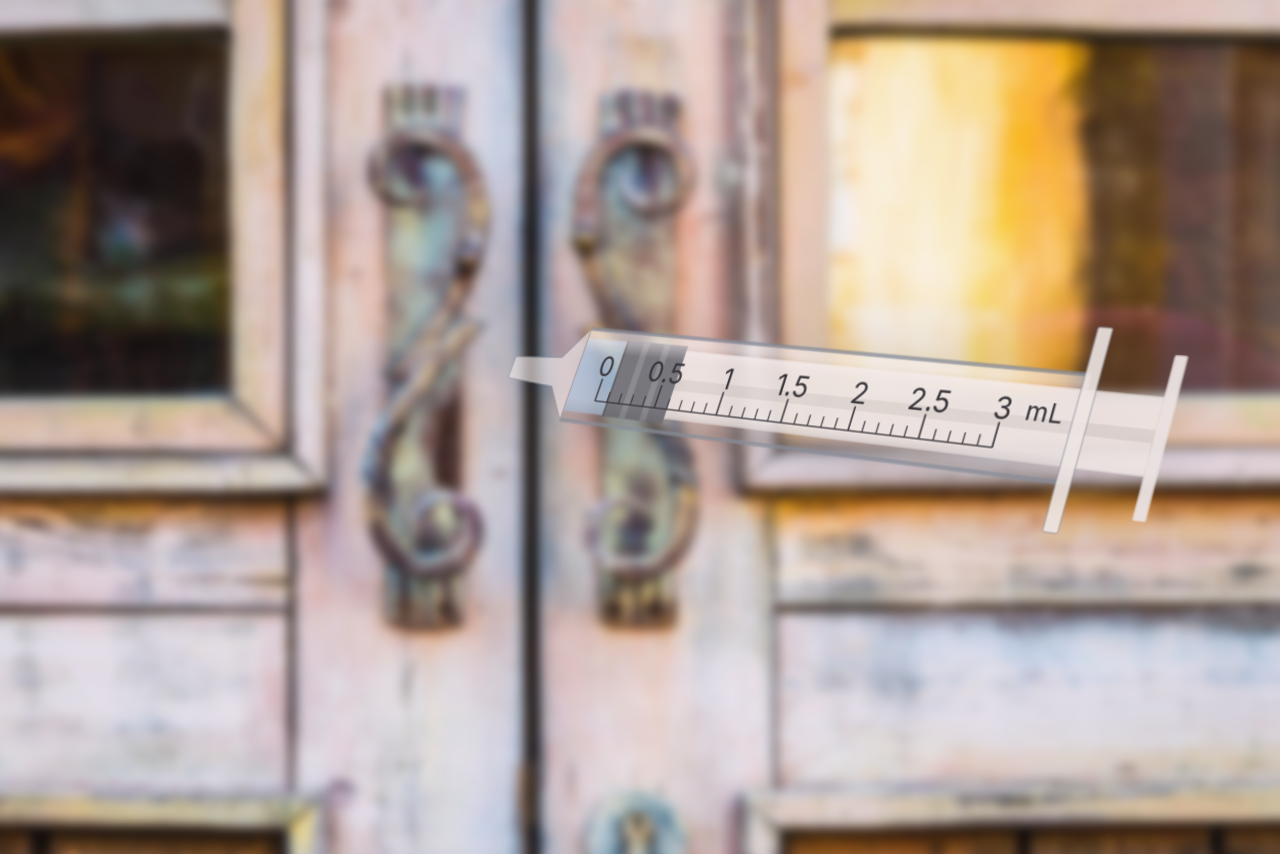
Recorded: mL 0.1
